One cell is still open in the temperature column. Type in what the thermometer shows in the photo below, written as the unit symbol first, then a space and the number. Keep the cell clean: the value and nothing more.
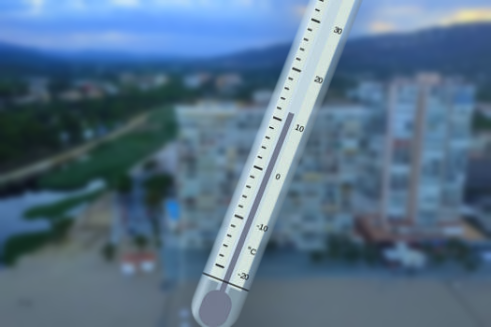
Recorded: °C 12
